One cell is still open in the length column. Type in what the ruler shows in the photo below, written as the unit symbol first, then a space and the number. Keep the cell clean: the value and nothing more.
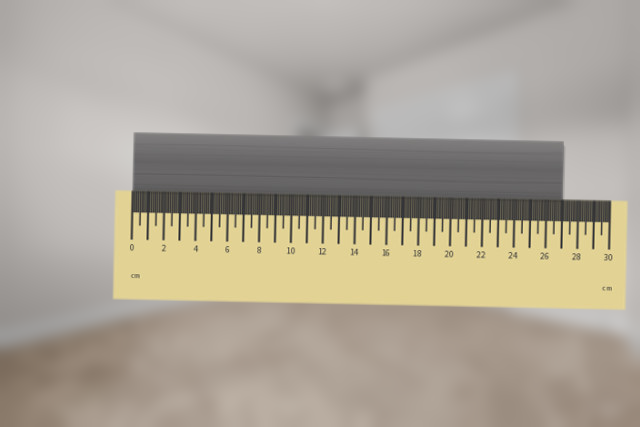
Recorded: cm 27
